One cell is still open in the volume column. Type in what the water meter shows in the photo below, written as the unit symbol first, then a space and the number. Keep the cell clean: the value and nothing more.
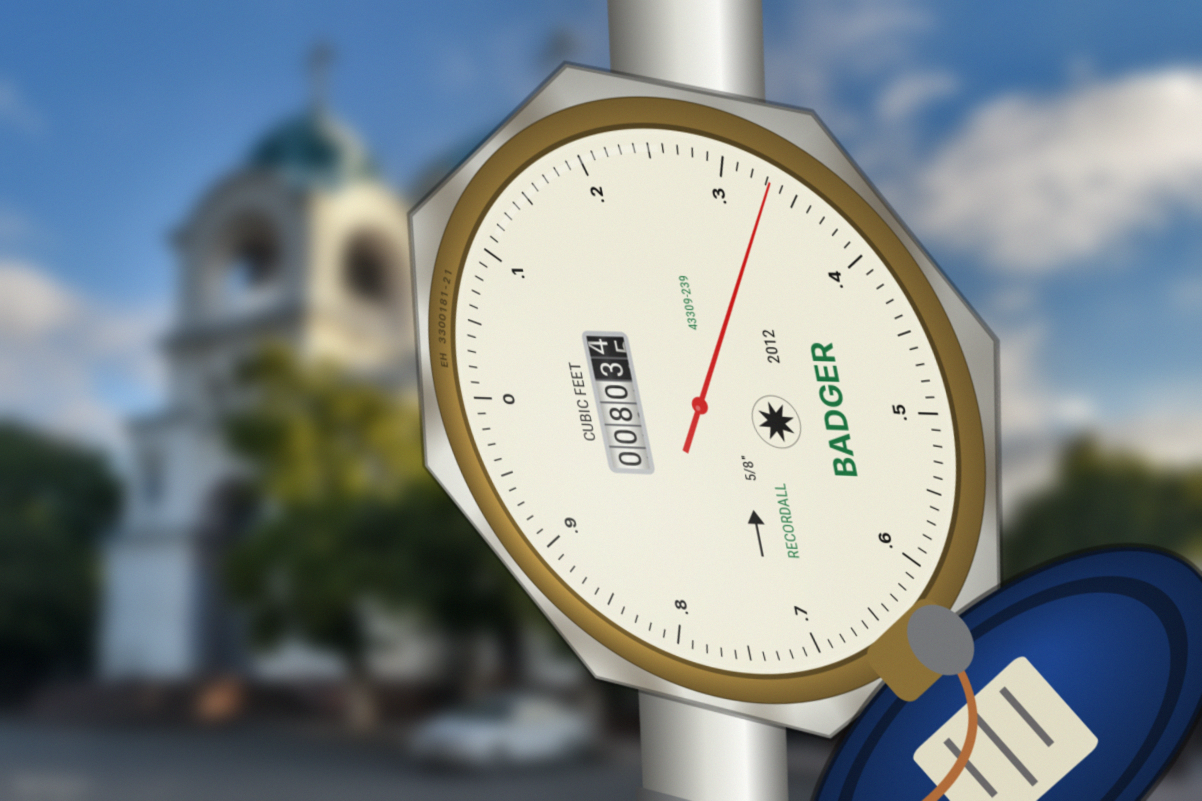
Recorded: ft³ 8034.33
